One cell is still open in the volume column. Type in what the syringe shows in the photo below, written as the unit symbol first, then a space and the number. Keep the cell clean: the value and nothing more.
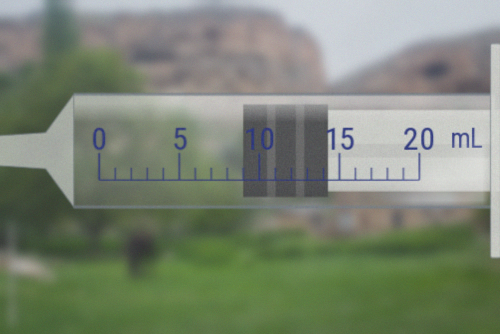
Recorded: mL 9
